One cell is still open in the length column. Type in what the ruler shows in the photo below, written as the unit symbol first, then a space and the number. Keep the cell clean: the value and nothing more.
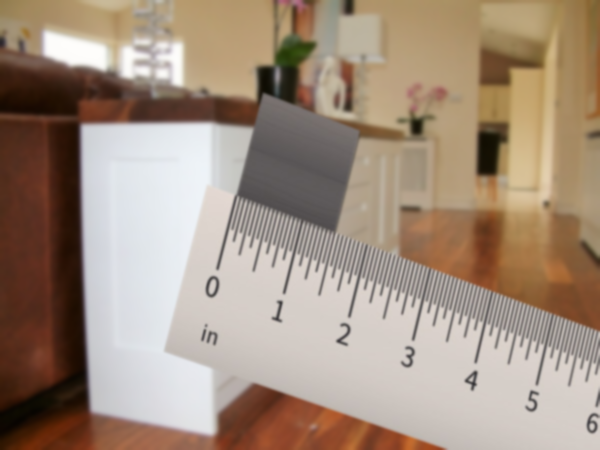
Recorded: in 1.5
